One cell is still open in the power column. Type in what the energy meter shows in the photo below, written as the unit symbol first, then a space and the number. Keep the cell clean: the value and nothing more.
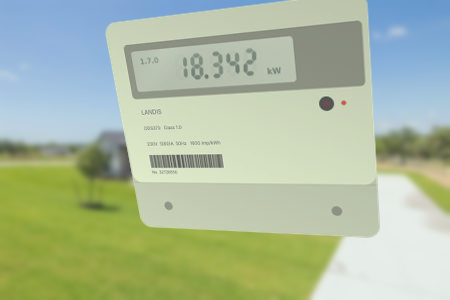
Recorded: kW 18.342
